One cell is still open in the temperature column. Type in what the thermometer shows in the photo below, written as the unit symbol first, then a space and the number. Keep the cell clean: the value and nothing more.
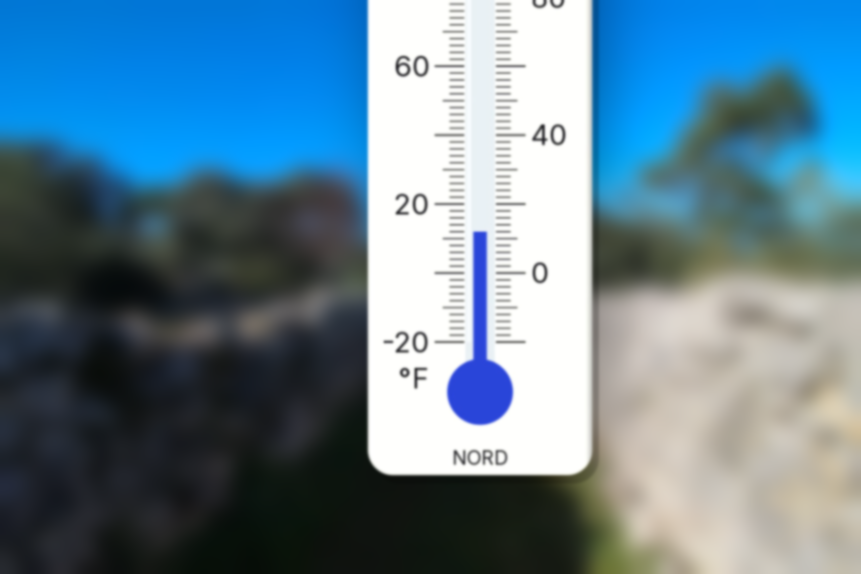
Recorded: °F 12
